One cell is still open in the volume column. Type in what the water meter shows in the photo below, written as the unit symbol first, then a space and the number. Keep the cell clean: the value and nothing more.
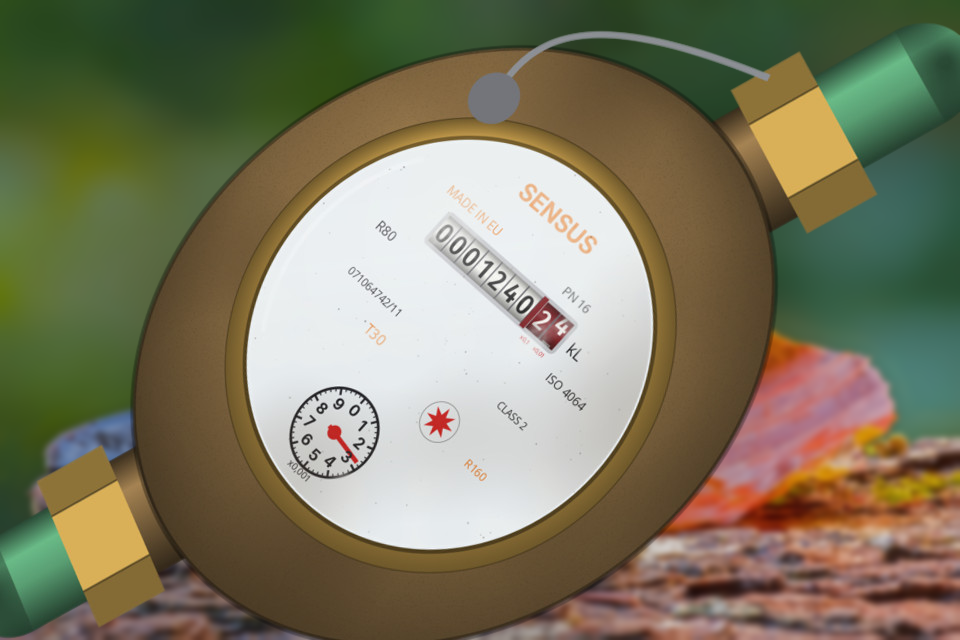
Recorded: kL 1240.242
